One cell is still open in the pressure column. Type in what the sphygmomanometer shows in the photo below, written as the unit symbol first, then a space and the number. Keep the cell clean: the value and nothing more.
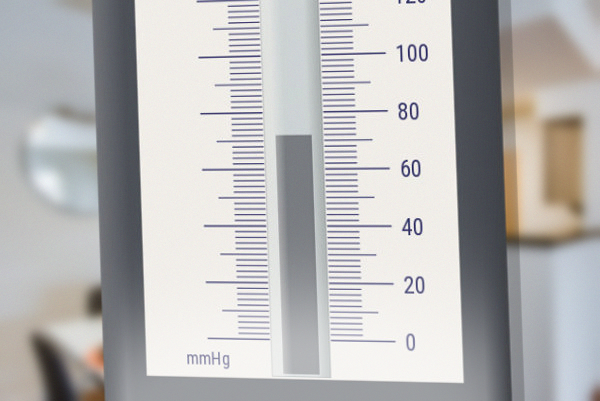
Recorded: mmHg 72
